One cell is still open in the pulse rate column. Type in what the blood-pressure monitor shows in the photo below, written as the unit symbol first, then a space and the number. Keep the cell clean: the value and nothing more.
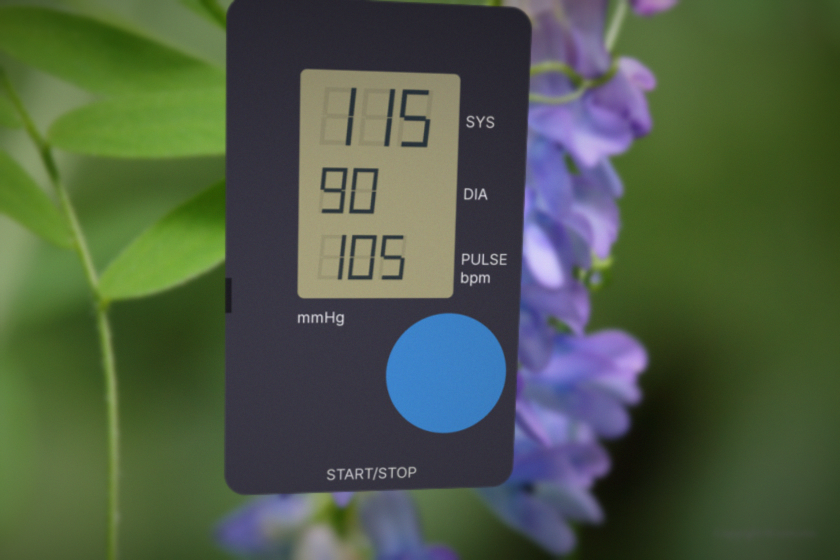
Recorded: bpm 105
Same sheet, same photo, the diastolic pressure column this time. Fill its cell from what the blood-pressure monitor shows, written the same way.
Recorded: mmHg 90
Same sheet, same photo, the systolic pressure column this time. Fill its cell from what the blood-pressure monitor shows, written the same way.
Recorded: mmHg 115
